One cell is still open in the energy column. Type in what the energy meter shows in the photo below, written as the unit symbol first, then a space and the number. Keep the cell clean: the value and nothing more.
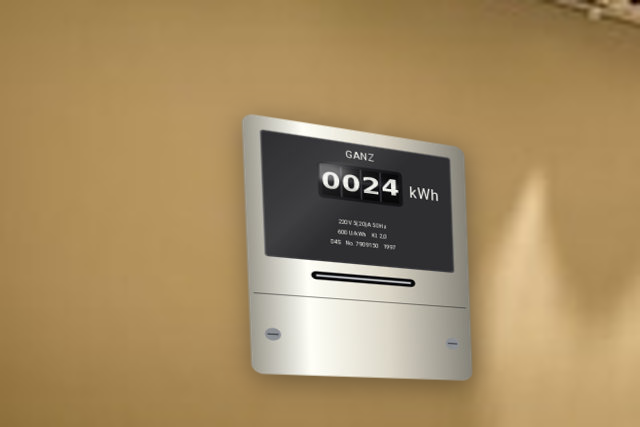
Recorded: kWh 24
